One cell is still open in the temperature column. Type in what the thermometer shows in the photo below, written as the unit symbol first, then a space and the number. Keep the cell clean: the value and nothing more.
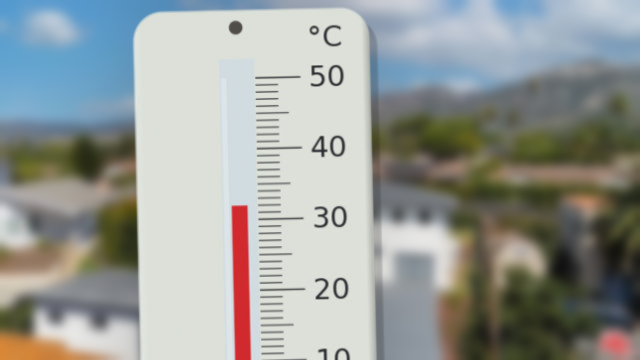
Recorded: °C 32
